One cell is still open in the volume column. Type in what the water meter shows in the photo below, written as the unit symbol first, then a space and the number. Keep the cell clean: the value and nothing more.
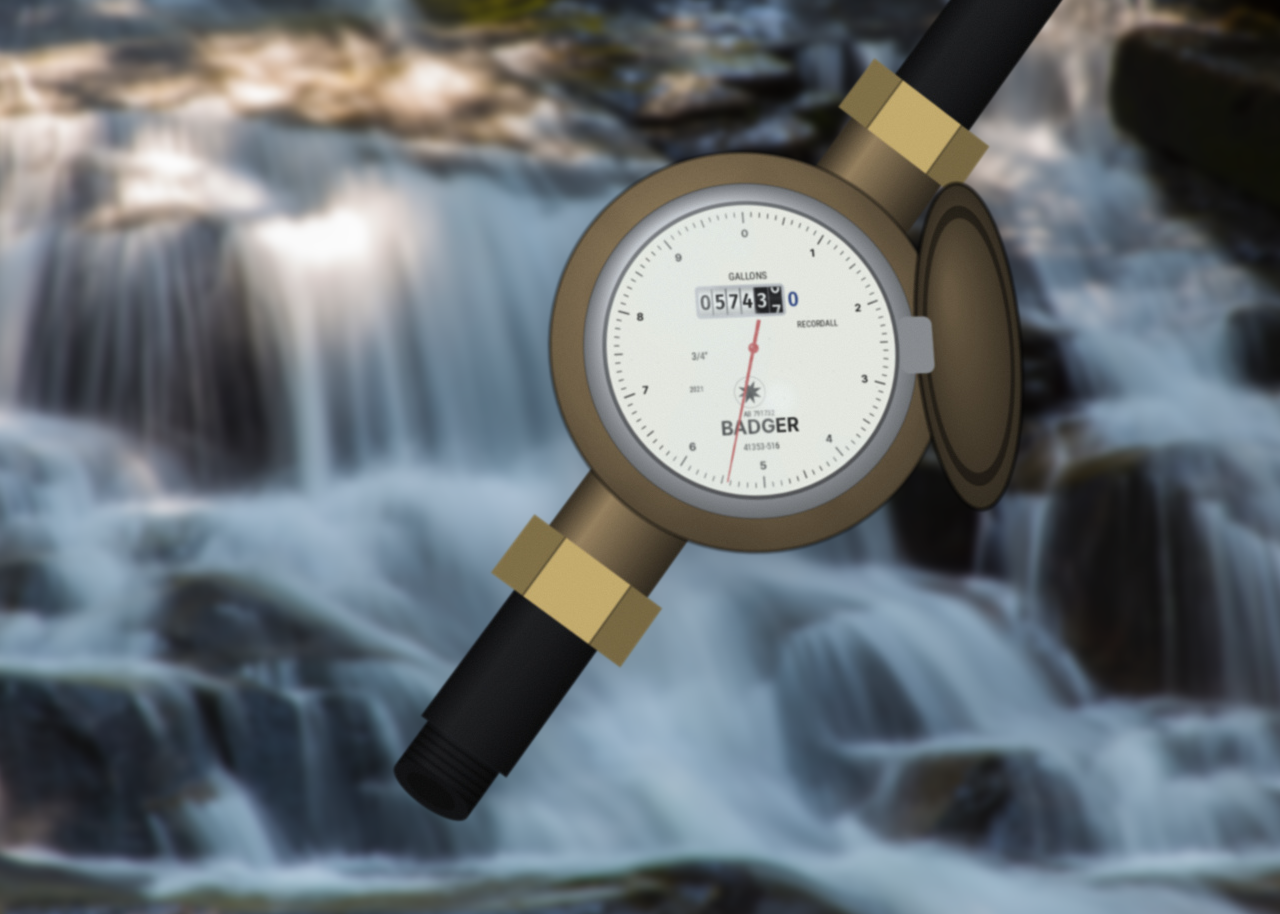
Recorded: gal 574365.4
